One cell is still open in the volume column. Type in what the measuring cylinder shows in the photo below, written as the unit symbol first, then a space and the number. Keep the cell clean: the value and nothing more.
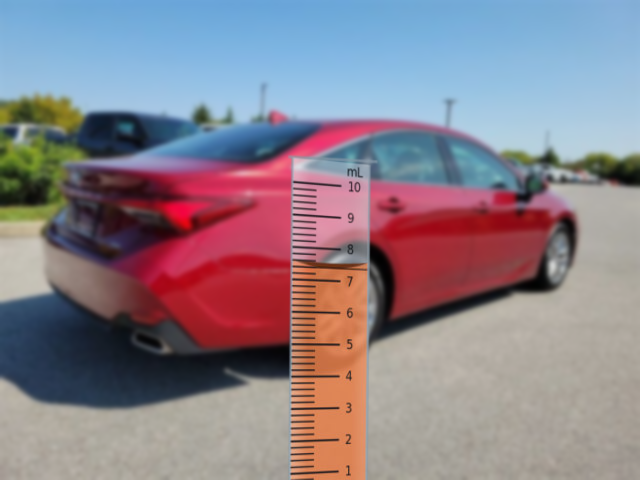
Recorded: mL 7.4
